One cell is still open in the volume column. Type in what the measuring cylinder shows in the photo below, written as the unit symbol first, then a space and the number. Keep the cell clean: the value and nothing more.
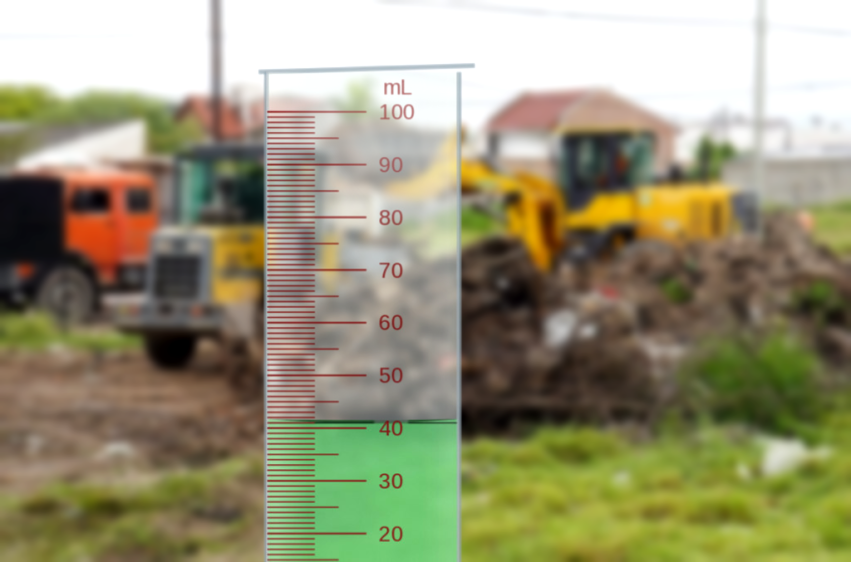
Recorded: mL 41
